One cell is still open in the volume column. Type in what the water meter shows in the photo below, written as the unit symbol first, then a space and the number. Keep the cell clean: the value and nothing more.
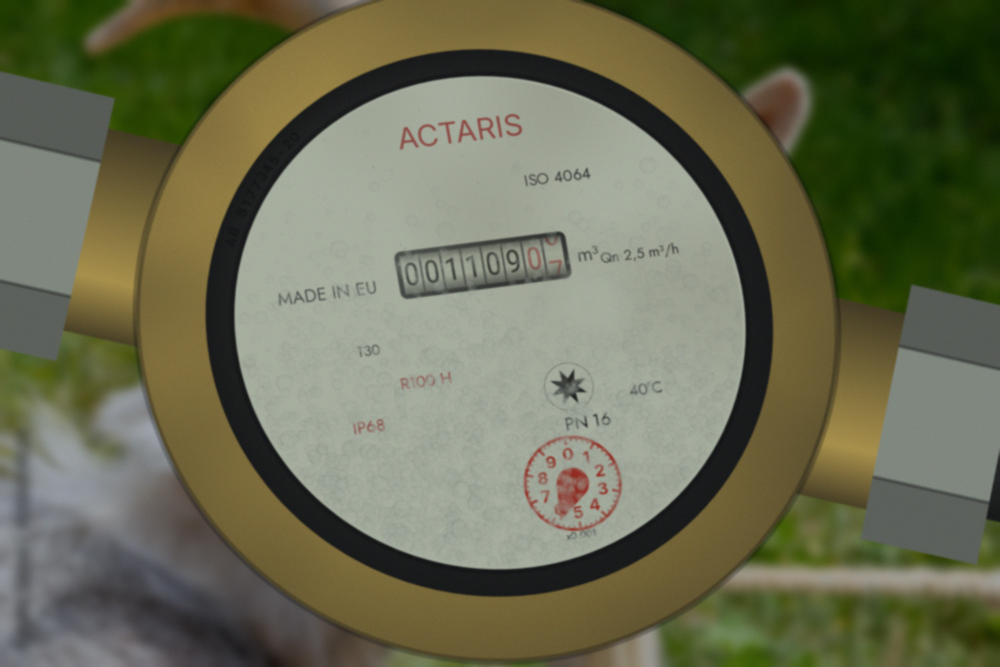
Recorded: m³ 1109.065
